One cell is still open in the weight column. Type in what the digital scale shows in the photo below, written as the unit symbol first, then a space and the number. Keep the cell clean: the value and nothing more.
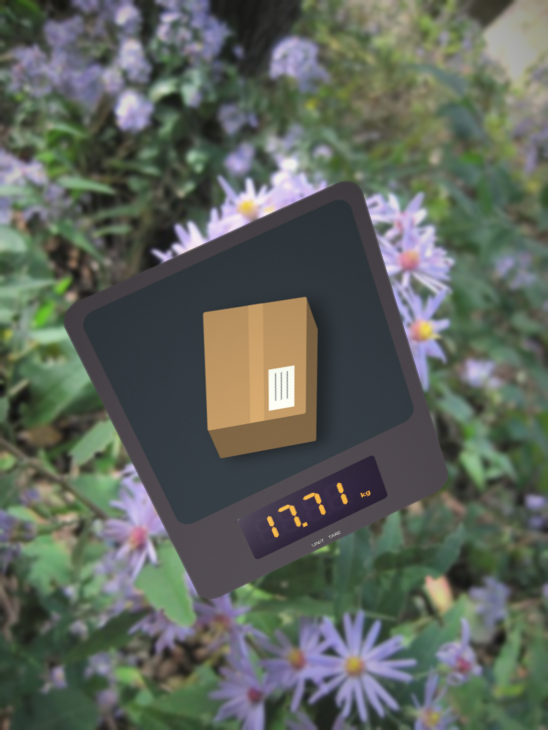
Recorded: kg 17.71
